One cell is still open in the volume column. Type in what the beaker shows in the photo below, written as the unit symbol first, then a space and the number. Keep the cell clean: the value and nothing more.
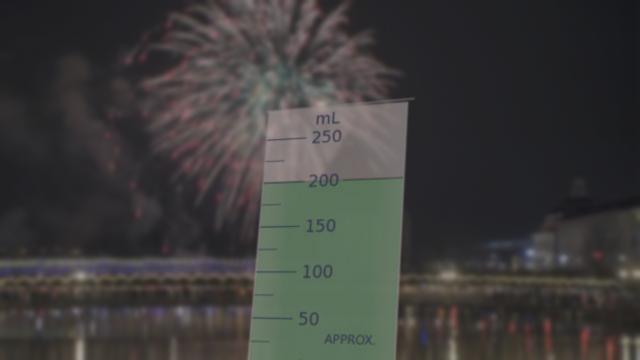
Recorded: mL 200
